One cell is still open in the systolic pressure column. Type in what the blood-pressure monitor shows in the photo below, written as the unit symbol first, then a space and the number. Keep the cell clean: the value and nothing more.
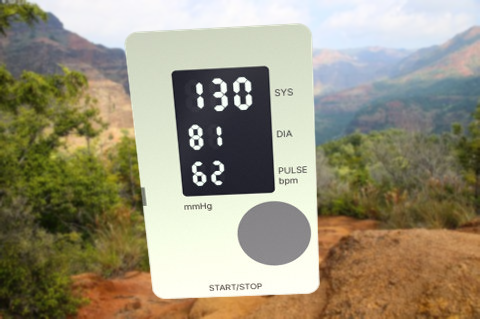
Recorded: mmHg 130
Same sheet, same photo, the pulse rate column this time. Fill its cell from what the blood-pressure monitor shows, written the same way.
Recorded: bpm 62
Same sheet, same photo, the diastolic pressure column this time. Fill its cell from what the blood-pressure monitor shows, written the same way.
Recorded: mmHg 81
